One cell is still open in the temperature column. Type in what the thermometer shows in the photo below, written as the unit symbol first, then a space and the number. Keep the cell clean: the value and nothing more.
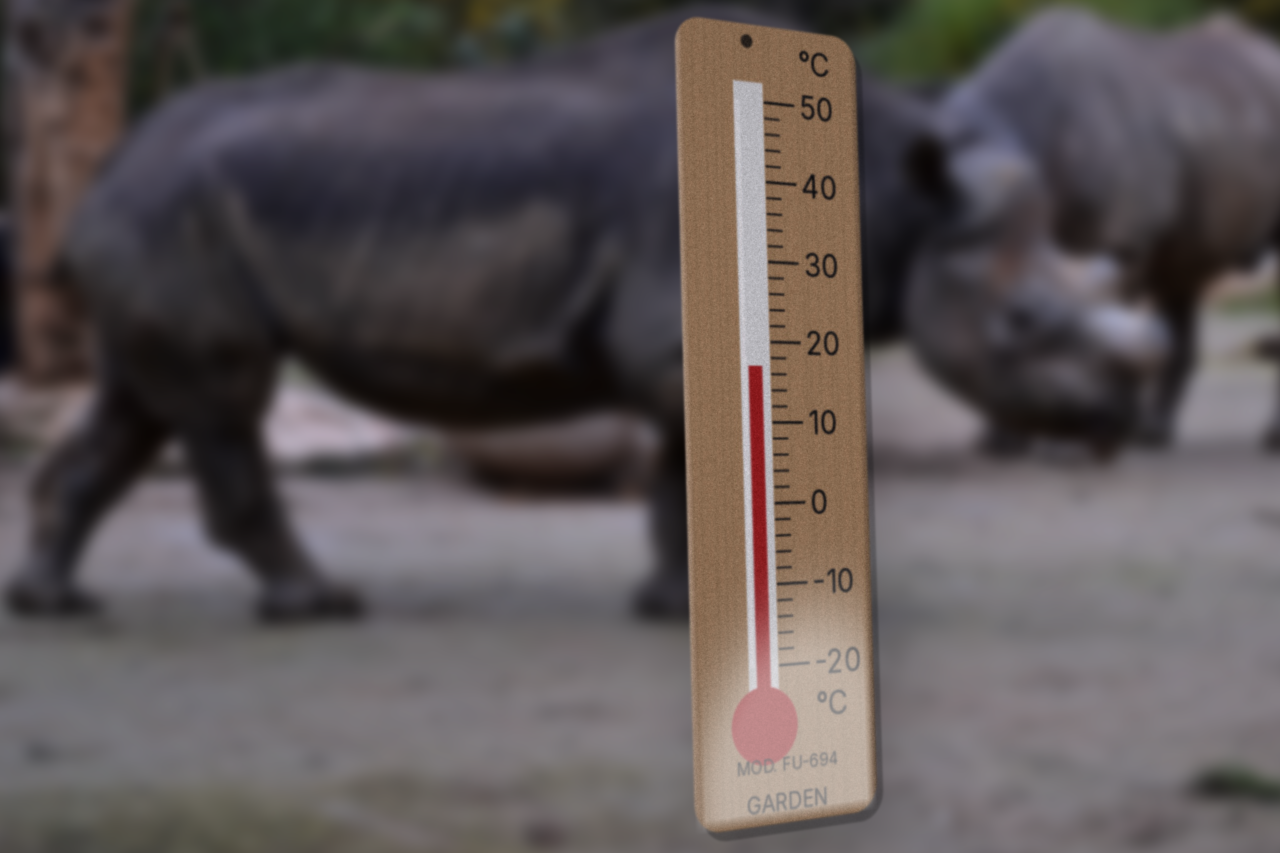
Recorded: °C 17
